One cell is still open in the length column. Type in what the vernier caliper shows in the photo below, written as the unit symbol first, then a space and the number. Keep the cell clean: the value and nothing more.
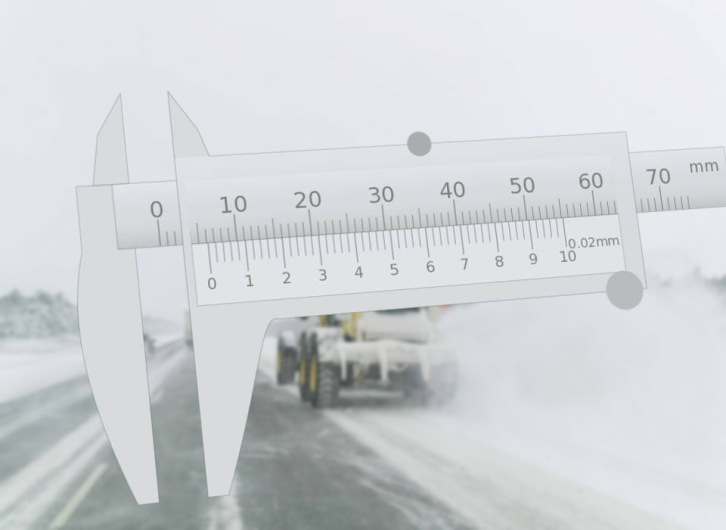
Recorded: mm 6.2
